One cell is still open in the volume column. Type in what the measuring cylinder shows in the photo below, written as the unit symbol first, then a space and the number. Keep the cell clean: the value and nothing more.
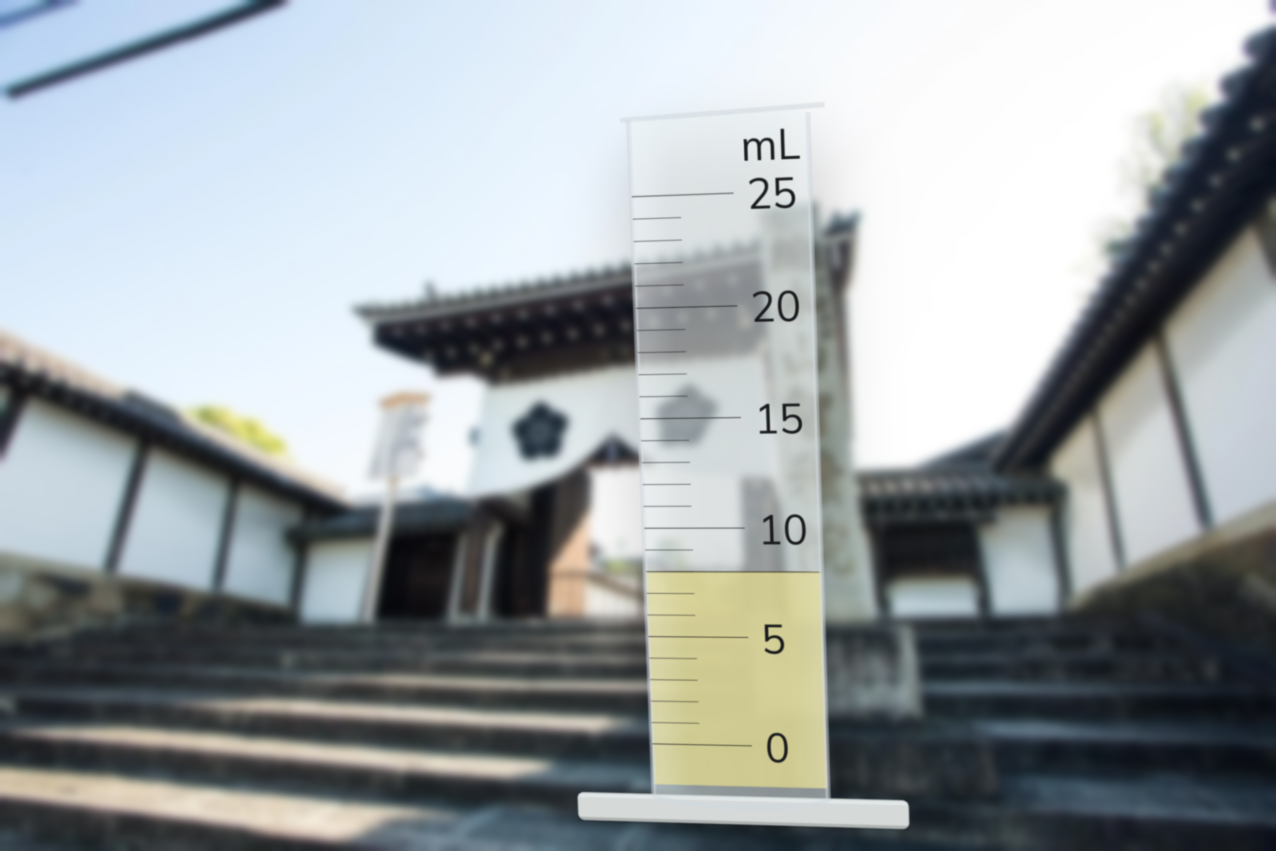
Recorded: mL 8
